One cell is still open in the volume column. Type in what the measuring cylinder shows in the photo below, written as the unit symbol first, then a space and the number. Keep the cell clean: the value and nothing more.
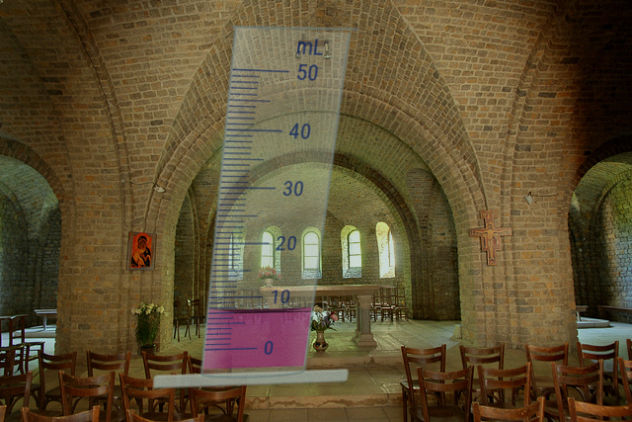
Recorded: mL 7
